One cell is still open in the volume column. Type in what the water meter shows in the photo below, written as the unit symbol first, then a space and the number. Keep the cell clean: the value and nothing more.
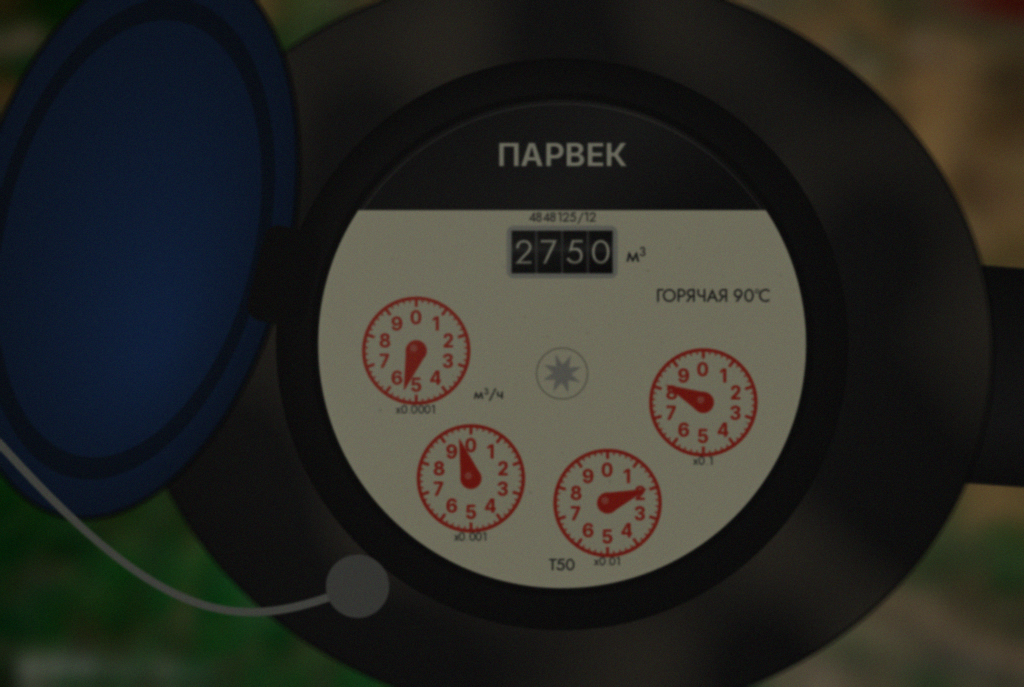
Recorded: m³ 2750.8195
